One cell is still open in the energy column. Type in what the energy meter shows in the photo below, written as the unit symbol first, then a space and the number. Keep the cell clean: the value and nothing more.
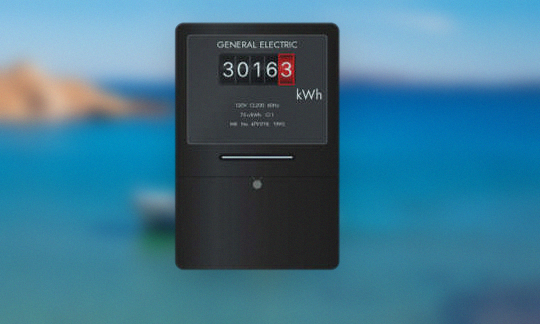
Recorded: kWh 3016.3
